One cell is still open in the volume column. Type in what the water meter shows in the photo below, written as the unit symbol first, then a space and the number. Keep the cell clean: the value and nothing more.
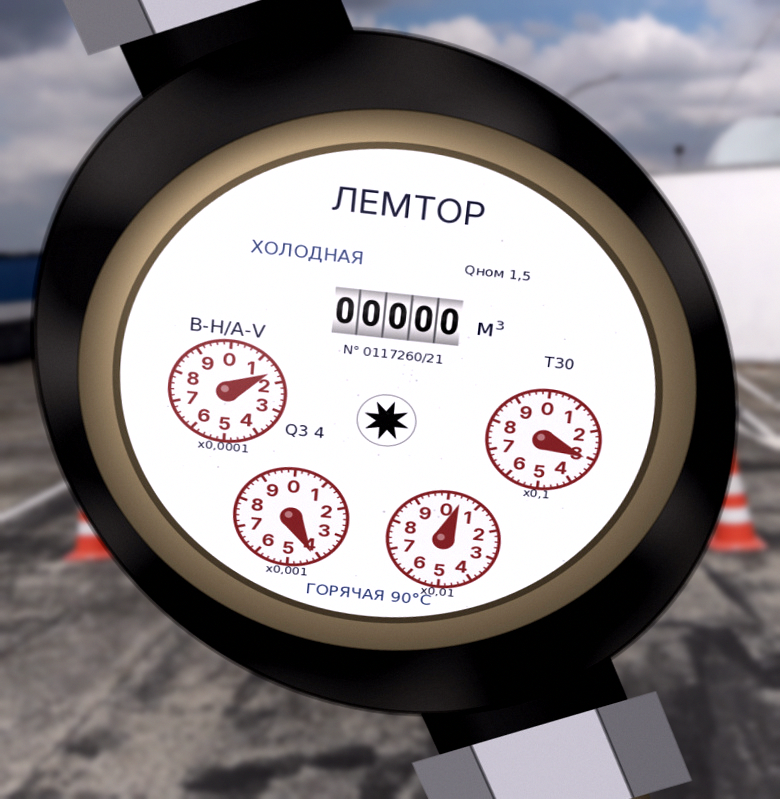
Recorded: m³ 0.3041
